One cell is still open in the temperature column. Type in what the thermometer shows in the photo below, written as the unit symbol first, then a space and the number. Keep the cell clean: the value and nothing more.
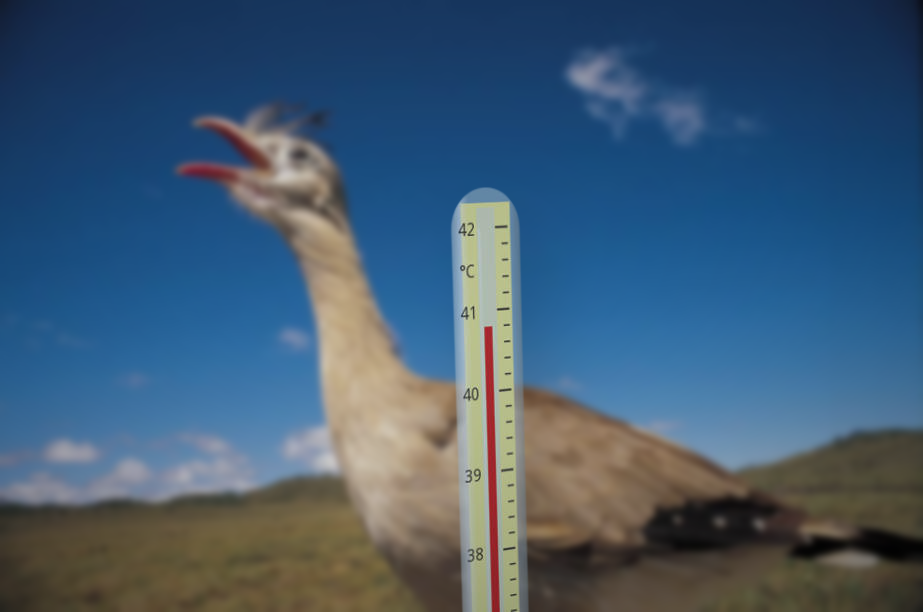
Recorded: °C 40.8
